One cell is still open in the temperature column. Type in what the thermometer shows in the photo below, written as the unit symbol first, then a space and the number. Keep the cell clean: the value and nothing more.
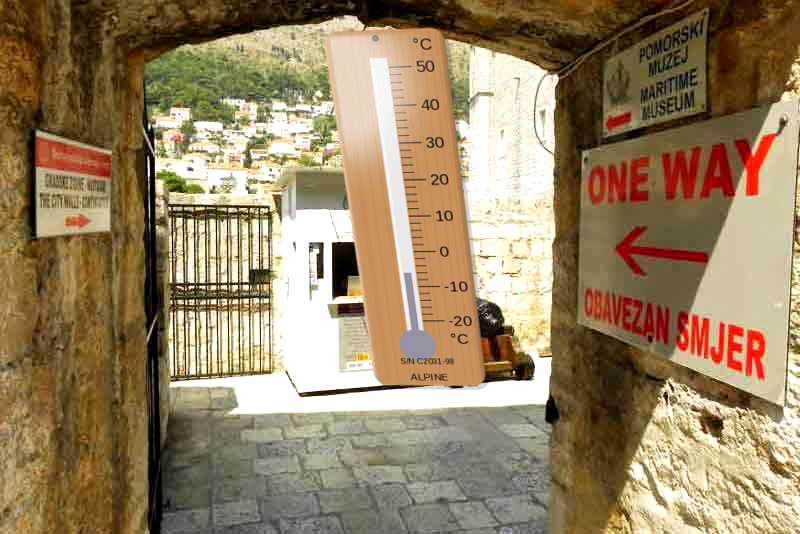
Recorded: °C -6
